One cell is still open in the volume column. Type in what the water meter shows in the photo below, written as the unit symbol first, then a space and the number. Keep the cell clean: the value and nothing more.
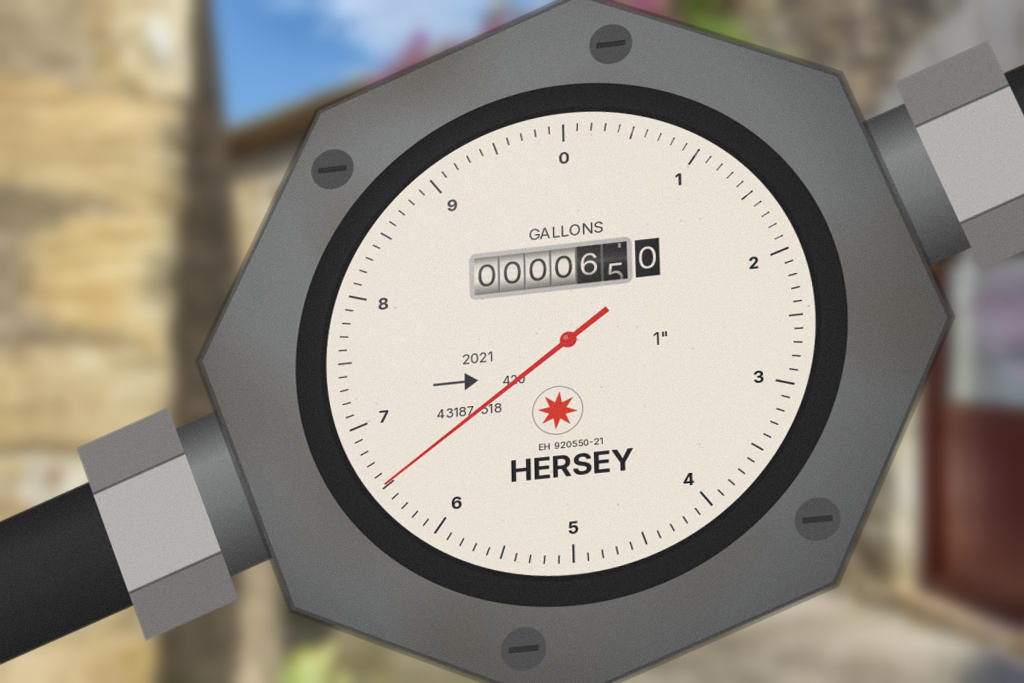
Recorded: gal 646.5
